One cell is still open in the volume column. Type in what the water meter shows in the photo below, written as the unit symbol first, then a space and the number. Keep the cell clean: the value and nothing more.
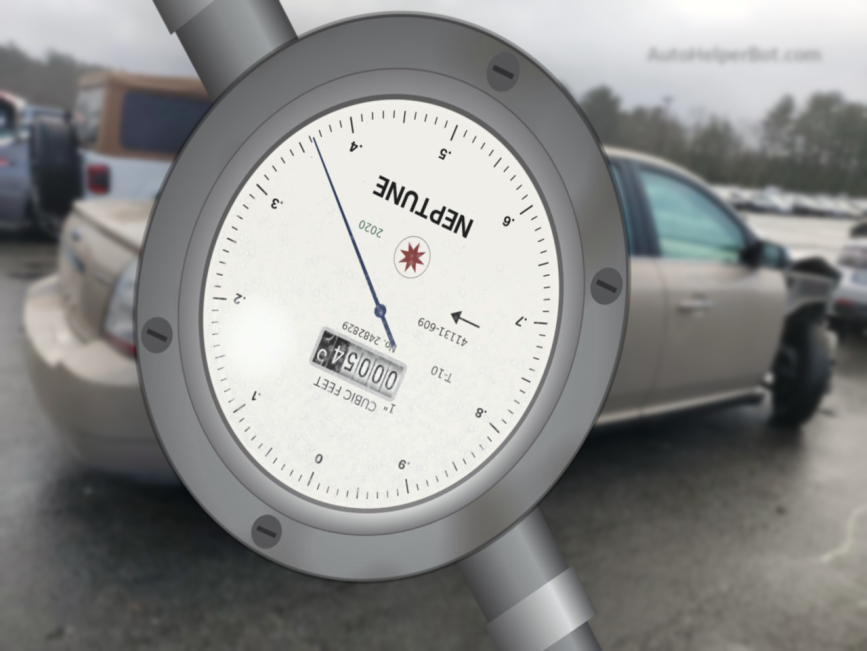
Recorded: ft³ 545.36
